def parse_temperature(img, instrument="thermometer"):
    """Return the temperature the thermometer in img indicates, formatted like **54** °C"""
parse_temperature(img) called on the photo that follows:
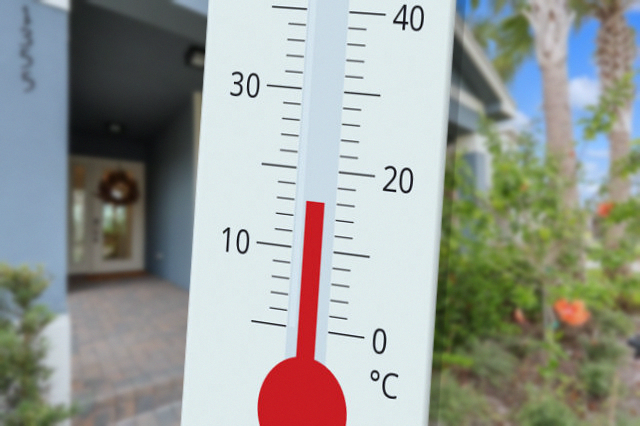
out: **16** °C
